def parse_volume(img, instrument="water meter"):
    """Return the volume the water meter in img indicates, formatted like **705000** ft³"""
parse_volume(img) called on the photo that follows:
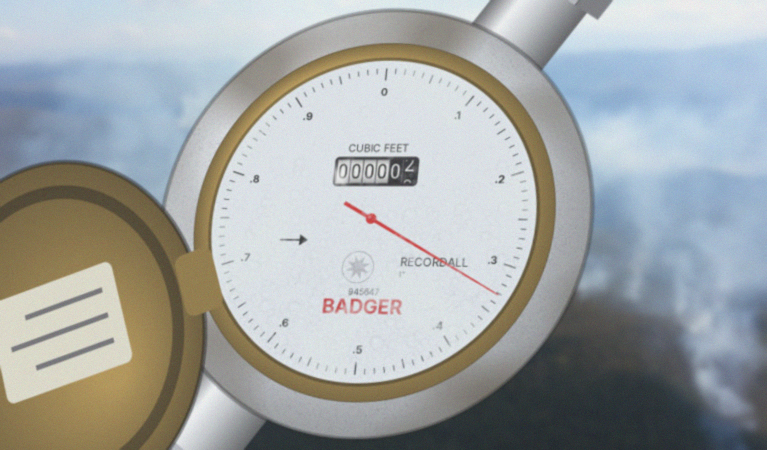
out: **2.33** ft³
